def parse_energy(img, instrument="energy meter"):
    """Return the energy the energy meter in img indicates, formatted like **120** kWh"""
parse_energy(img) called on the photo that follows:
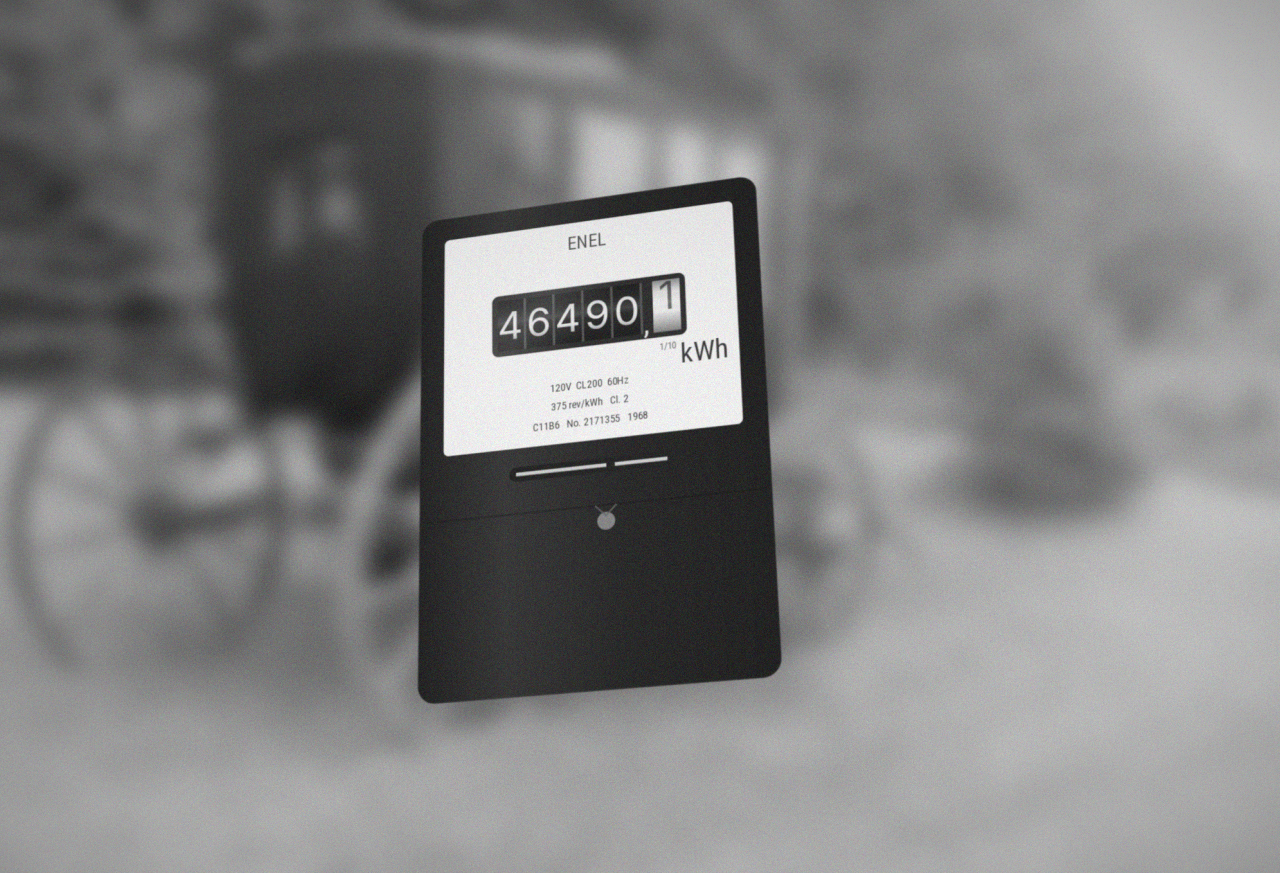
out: **46490.1** kWh
